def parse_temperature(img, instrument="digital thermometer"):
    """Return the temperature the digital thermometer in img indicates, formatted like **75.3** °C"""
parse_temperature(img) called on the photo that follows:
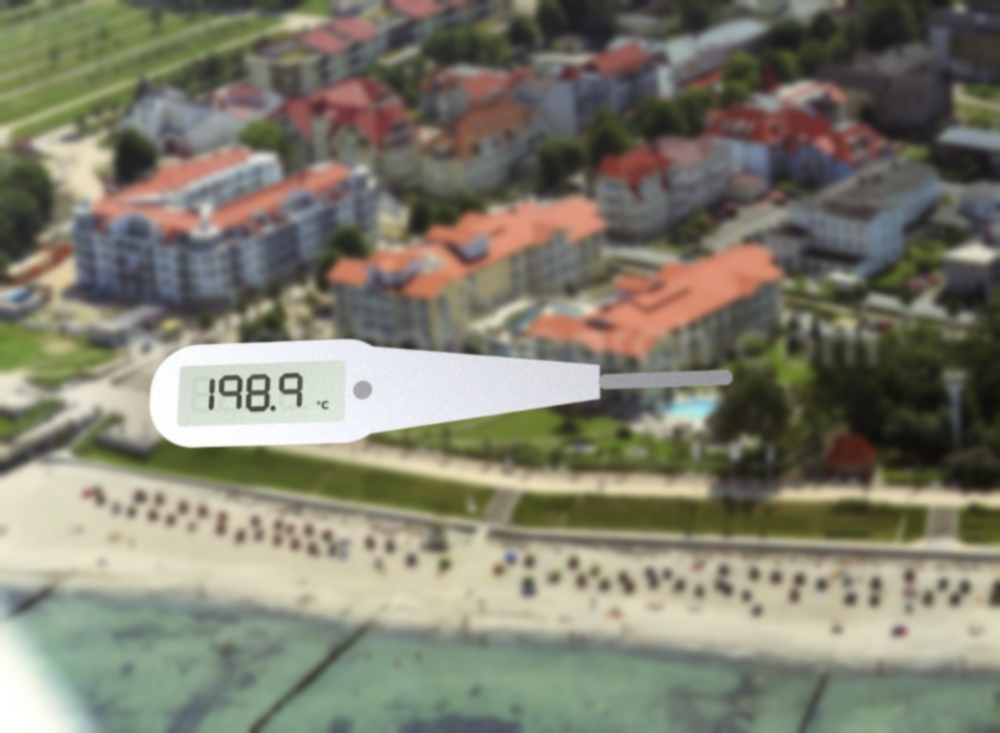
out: **198.9** °C
